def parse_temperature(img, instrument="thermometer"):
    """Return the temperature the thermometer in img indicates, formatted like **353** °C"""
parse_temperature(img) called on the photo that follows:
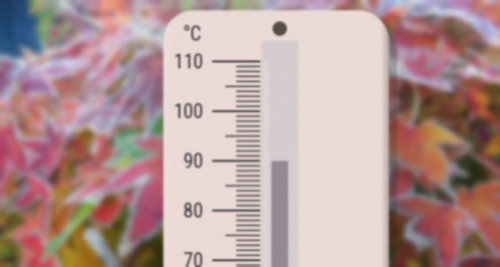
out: **90** °C
